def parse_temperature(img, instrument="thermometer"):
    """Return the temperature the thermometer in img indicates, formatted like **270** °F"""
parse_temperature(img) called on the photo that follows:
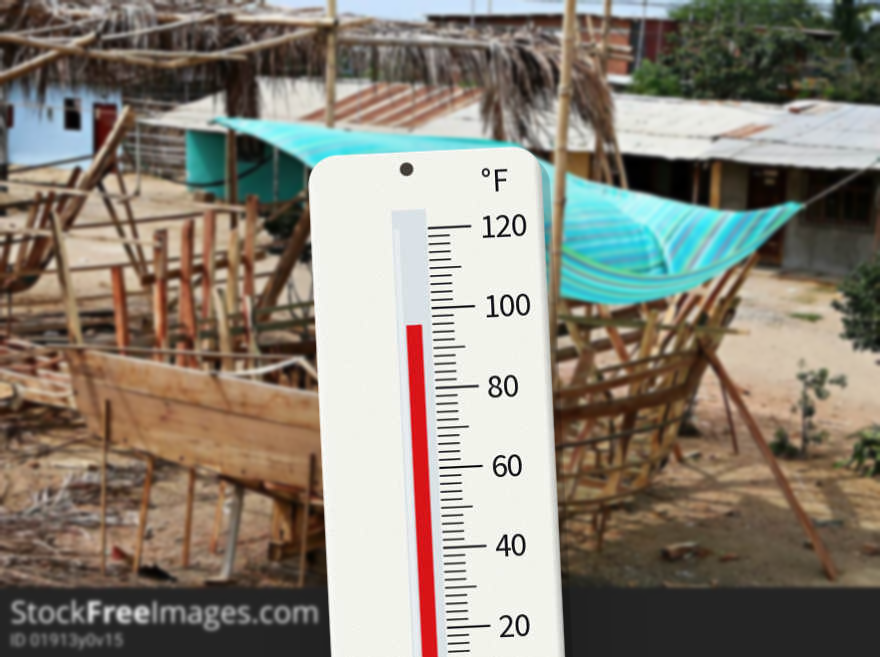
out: **96** °F
